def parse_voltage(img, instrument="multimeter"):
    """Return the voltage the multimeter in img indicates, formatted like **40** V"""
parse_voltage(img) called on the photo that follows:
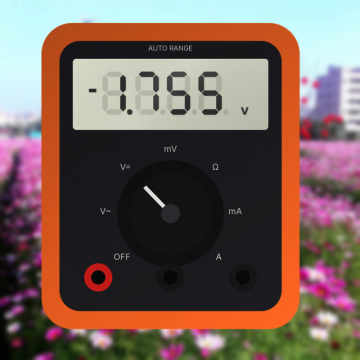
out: **-1.755** V
